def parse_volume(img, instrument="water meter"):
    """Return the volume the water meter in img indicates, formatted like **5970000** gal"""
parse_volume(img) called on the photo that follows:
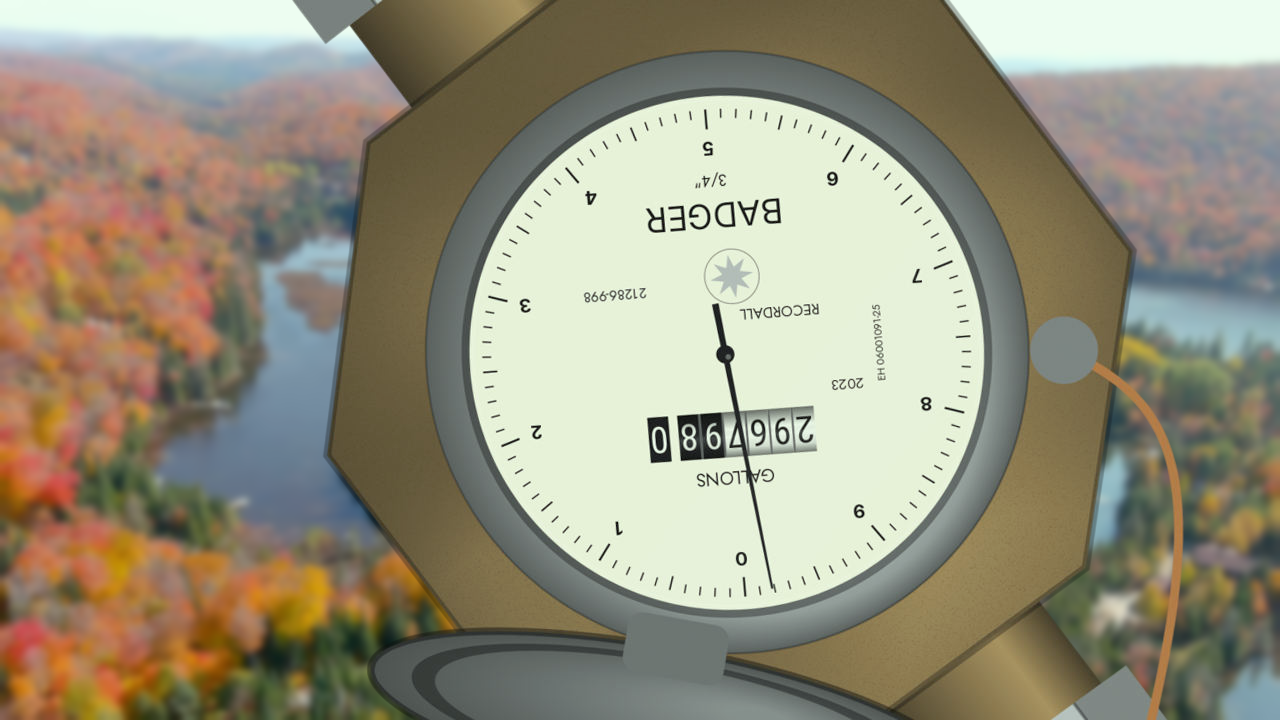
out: **2967979.8** gal
